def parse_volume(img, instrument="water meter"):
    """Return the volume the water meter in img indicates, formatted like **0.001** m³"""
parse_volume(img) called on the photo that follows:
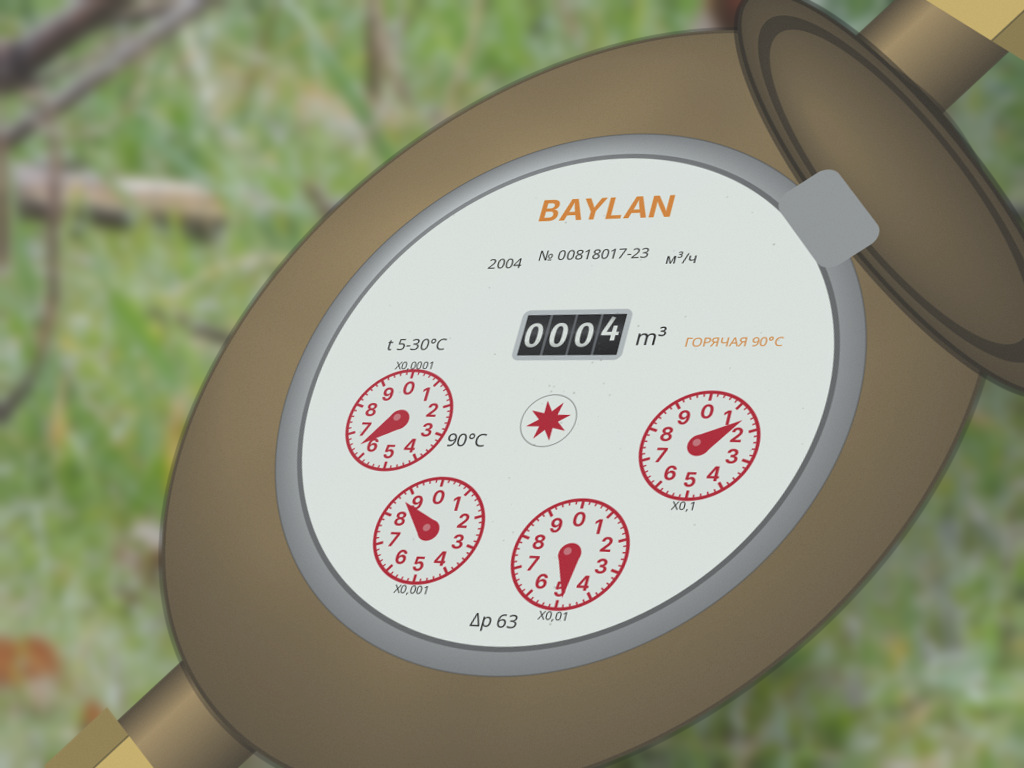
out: **4.1486** m³
